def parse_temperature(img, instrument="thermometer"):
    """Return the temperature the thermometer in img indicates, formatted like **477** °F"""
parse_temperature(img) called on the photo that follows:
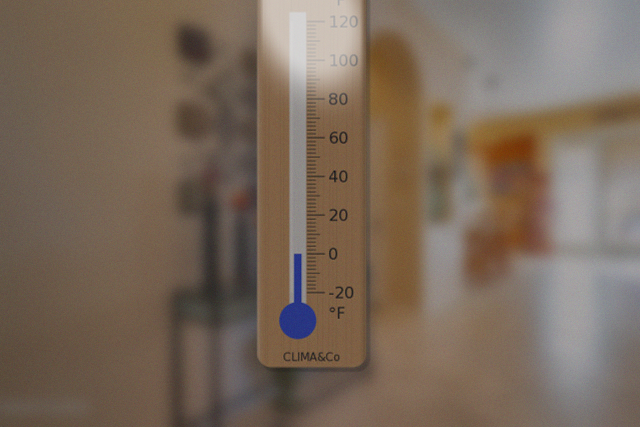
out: **0** °F
